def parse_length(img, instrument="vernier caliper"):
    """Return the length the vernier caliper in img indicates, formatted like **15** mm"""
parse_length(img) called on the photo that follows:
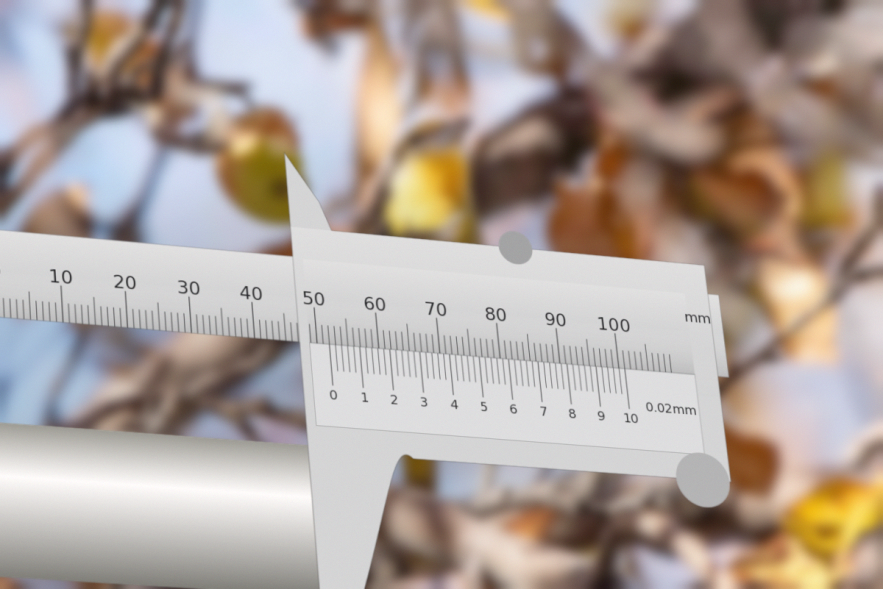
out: **52.0** mm
